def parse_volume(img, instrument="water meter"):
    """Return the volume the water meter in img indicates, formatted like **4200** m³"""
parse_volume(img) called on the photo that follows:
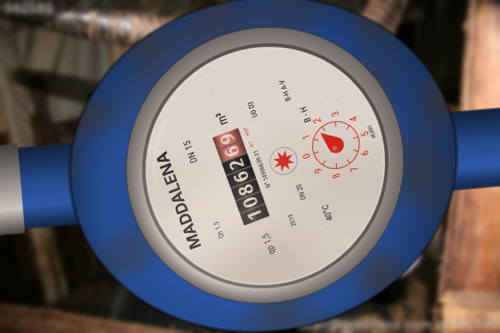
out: **10862.691** m³
